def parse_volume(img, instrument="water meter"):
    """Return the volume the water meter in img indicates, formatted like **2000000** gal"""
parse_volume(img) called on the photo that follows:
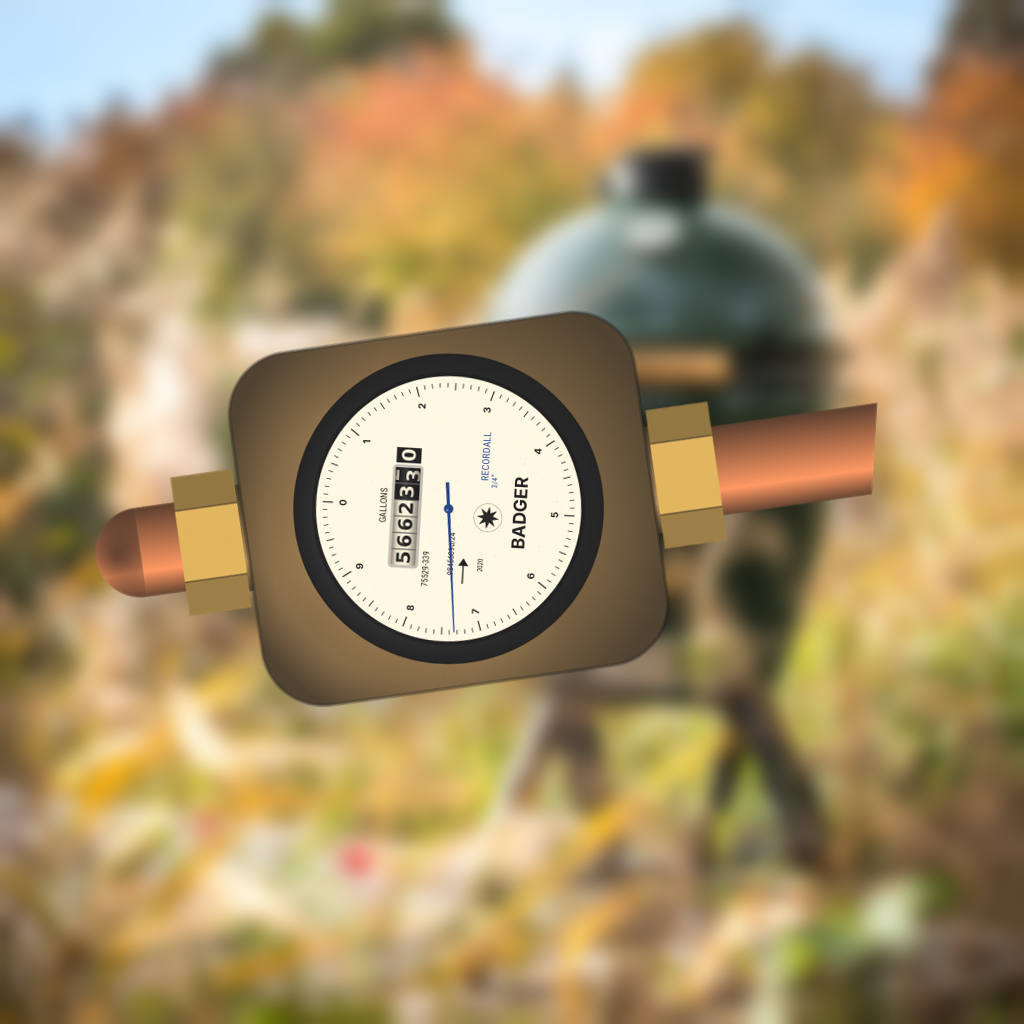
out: **5662327.3** gal
